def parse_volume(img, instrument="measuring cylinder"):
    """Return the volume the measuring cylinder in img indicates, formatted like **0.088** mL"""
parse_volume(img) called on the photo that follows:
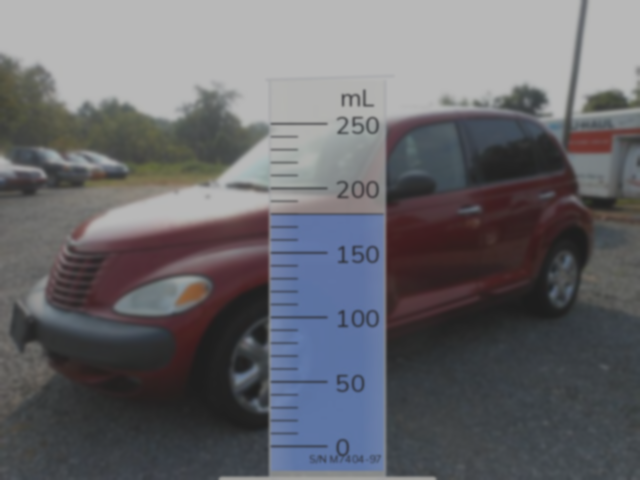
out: **180** mL
